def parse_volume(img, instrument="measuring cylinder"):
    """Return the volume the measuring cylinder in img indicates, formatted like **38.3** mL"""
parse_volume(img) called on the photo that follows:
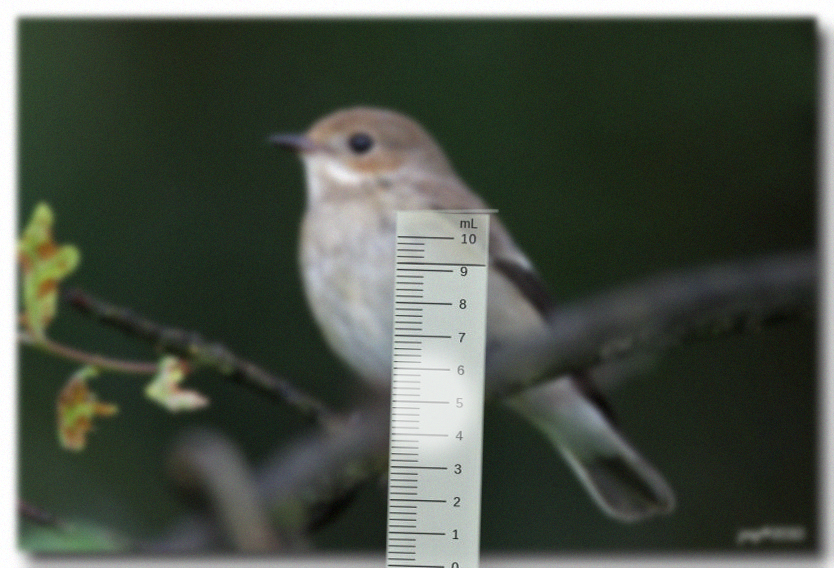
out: **9.2** mL
